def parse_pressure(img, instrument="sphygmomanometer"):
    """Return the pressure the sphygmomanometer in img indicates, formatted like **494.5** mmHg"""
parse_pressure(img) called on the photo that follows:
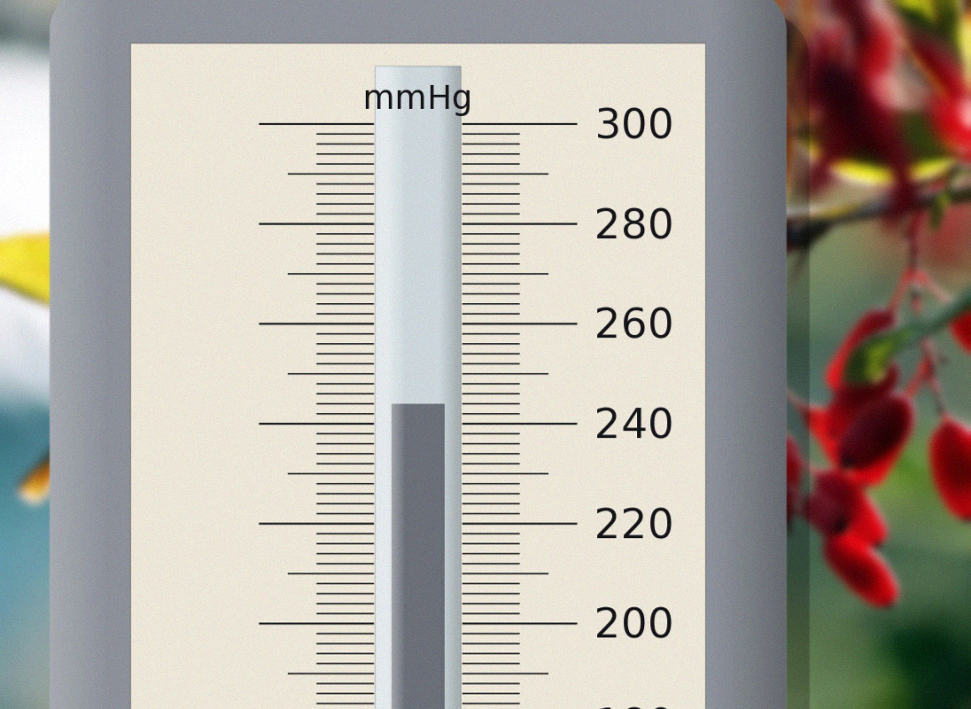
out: **244** mmHg
